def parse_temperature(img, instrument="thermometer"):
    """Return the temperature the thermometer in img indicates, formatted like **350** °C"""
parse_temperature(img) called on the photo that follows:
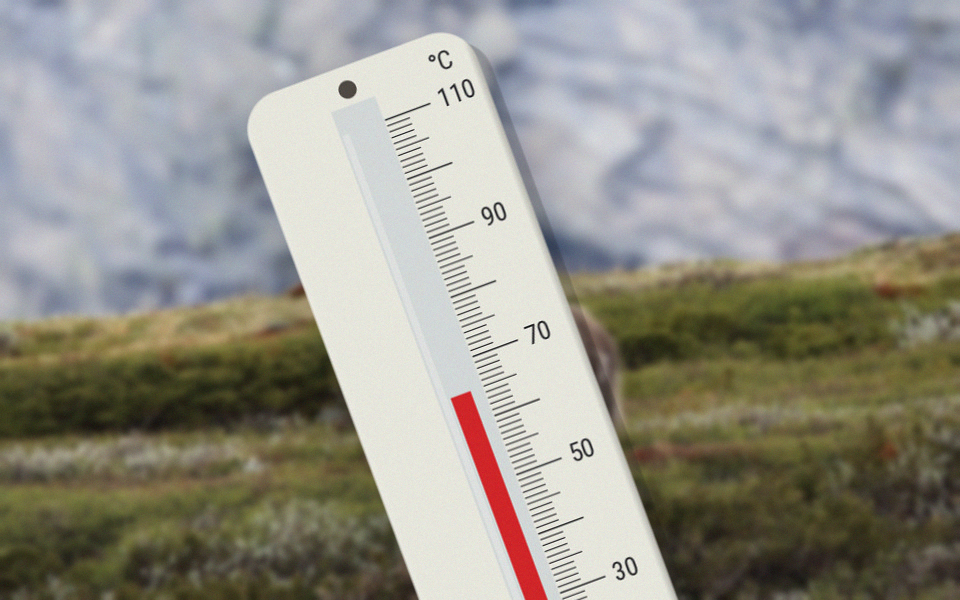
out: **65** °C
